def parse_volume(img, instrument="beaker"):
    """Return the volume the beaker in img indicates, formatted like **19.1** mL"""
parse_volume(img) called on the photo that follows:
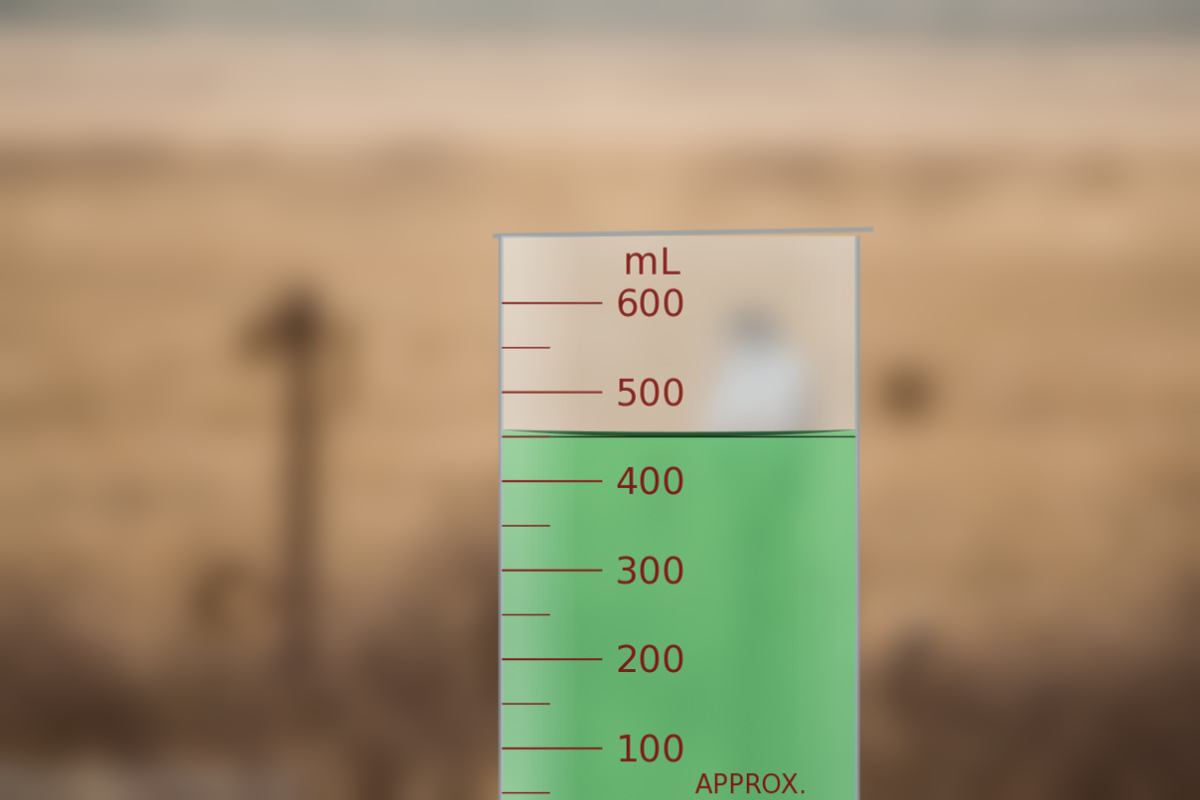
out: **450** mL
